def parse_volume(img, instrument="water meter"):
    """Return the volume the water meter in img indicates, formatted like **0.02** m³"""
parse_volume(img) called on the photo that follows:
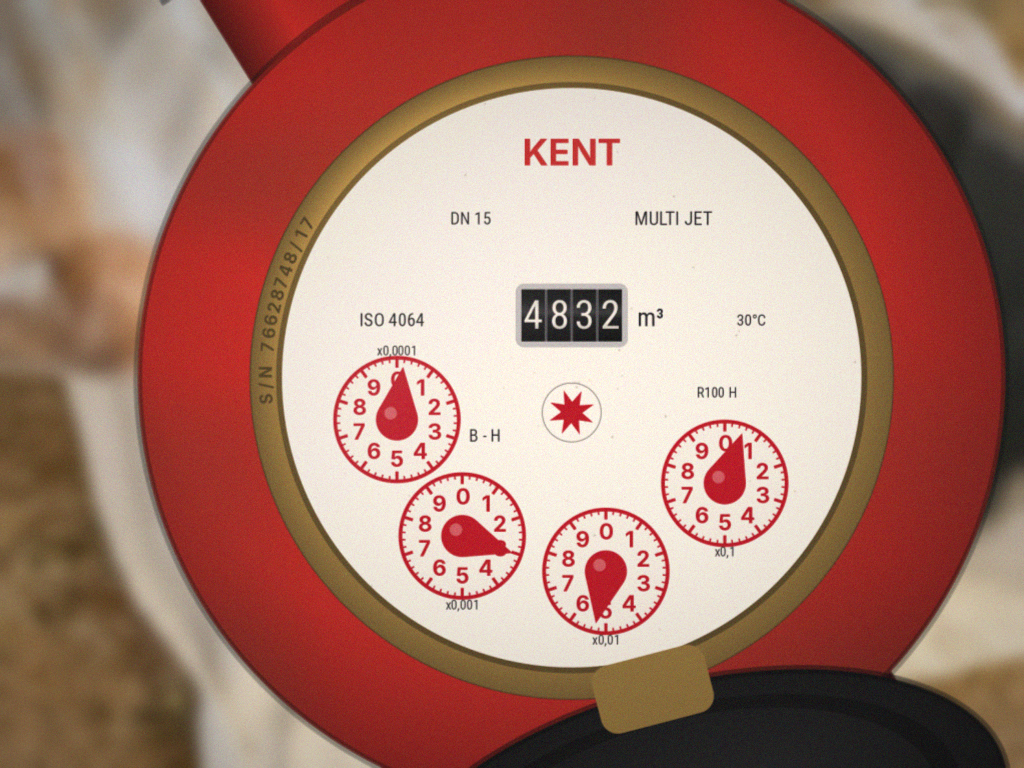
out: **4832.0530** m³
